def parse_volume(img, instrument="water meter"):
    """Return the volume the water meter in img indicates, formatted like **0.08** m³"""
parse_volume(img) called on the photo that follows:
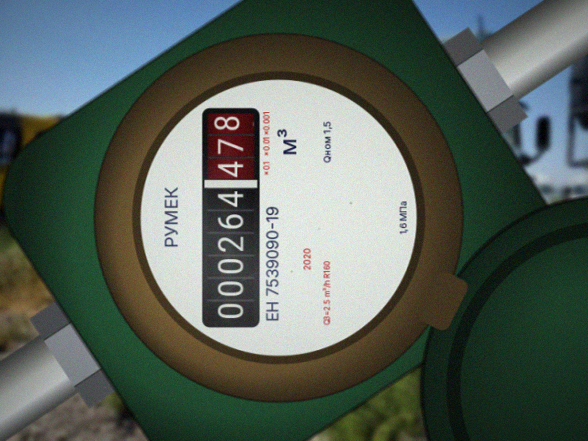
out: **264.478** m³
